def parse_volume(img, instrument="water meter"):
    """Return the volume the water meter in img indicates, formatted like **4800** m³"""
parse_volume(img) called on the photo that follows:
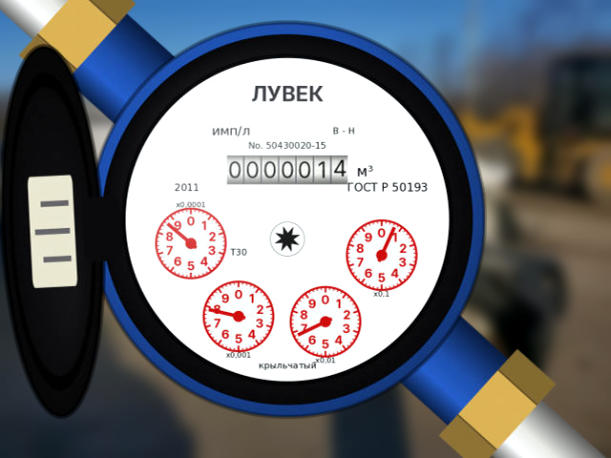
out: **14.0678** m³
